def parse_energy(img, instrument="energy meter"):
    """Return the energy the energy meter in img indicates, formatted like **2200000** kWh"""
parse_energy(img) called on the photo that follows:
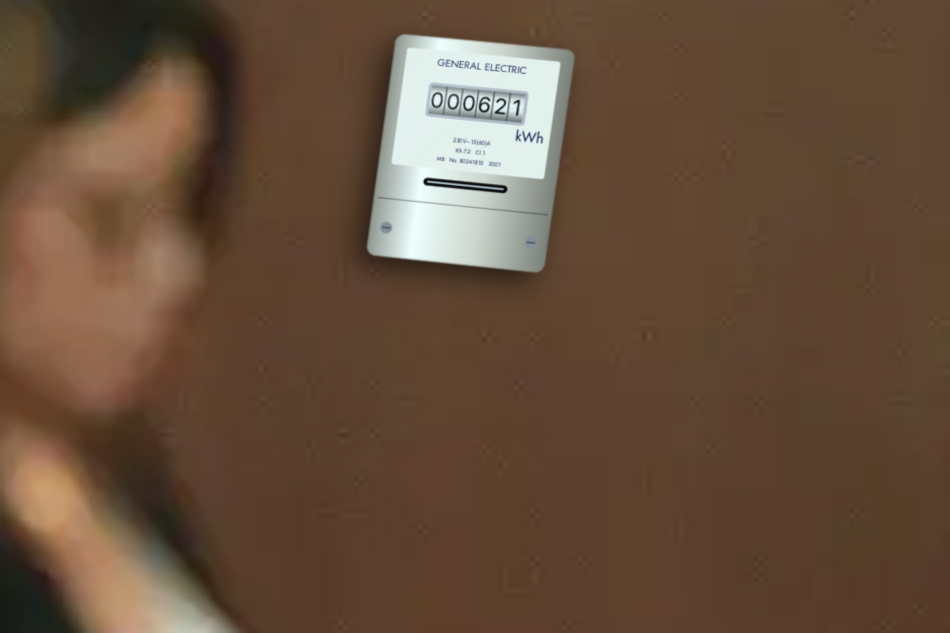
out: **621** kWh
